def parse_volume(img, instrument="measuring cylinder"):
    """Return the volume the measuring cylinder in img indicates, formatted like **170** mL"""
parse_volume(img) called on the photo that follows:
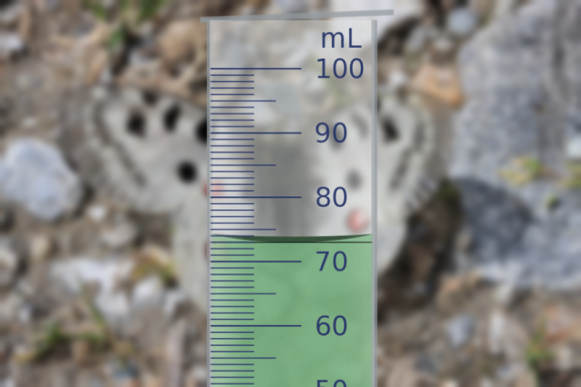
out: **73** mL
